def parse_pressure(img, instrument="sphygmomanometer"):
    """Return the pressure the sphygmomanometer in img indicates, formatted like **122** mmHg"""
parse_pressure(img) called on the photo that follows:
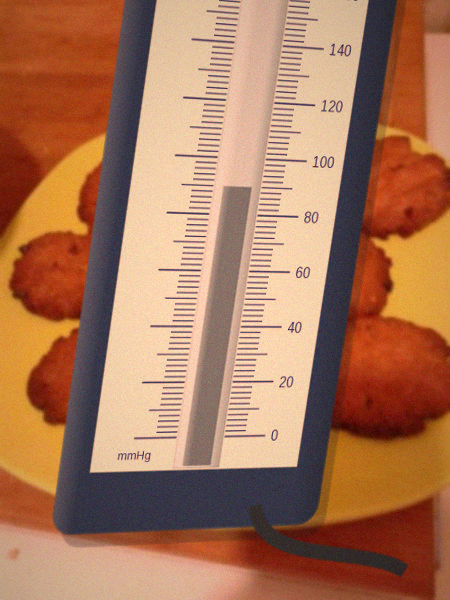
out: **90** mmHg
